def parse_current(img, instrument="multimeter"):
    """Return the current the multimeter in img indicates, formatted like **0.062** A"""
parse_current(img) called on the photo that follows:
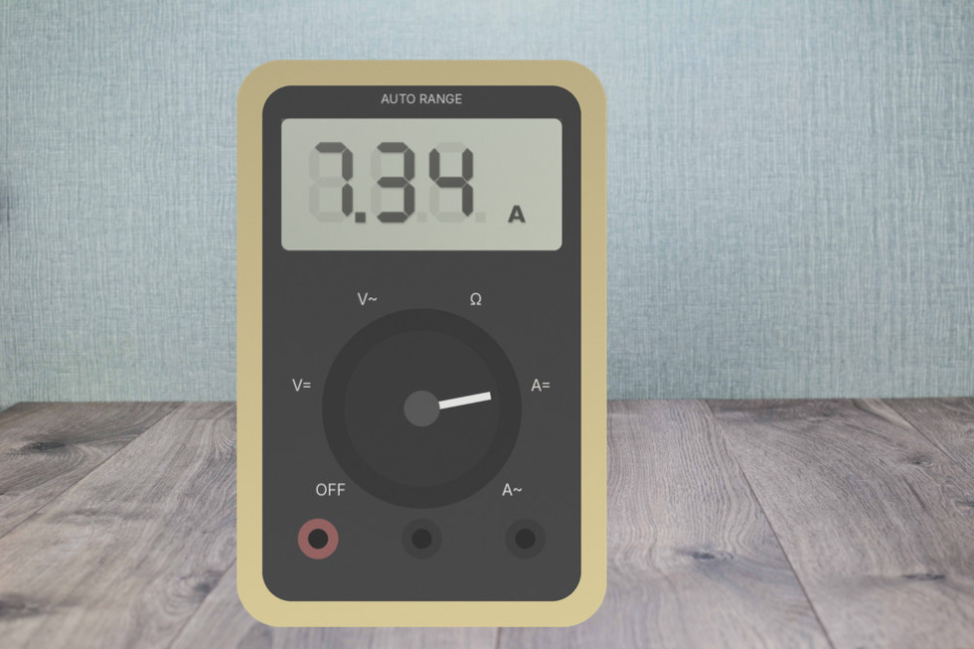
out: **7.34** A
